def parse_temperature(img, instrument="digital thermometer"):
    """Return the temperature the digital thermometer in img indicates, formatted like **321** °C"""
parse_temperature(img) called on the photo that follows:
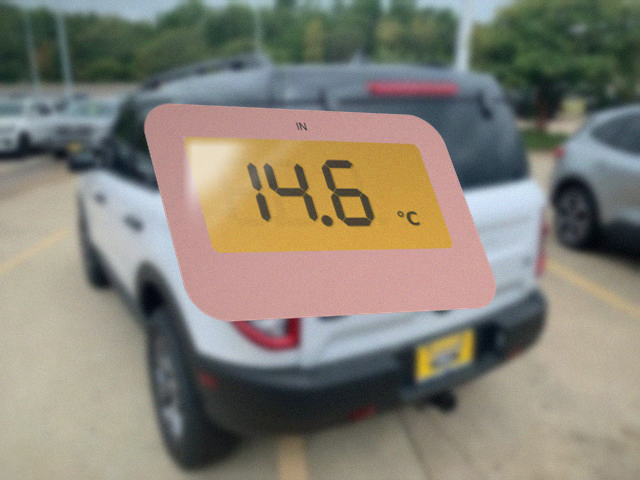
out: **14.6** °C
